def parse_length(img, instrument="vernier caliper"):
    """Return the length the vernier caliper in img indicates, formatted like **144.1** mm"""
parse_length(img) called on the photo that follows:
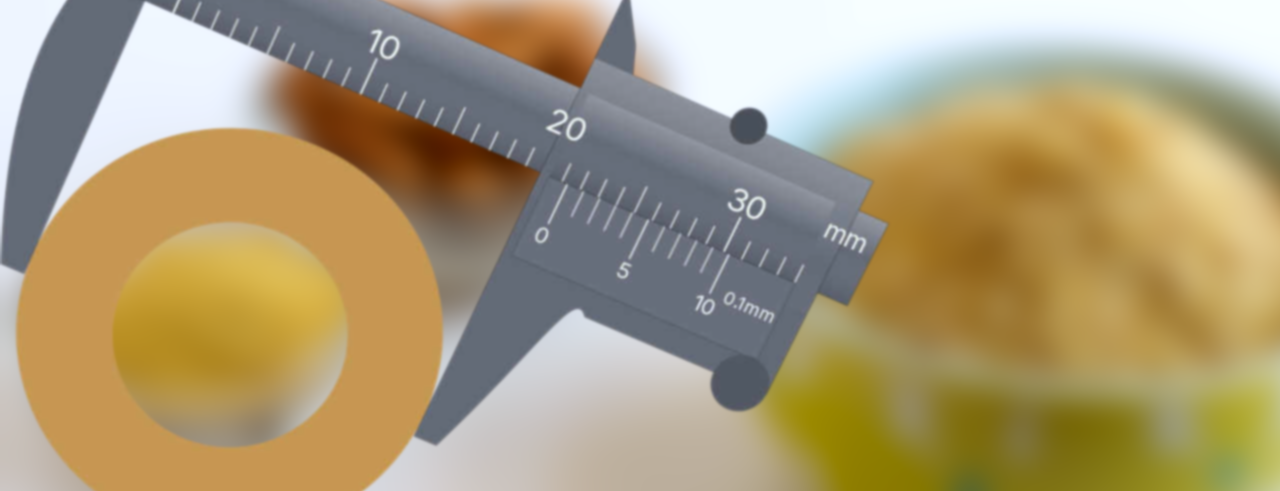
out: **21.3** mm
